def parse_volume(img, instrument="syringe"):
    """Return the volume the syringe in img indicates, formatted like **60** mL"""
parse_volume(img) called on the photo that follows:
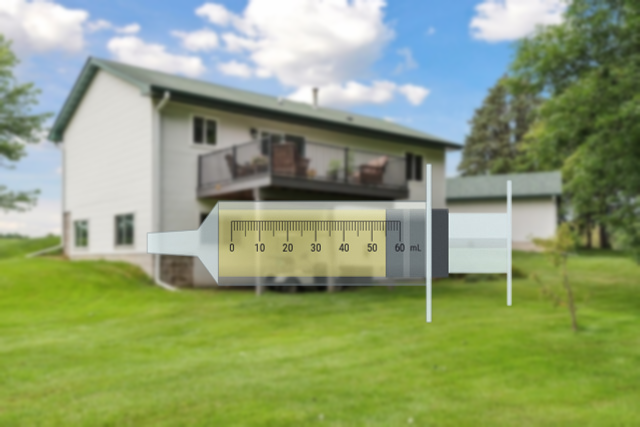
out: **55** mL
